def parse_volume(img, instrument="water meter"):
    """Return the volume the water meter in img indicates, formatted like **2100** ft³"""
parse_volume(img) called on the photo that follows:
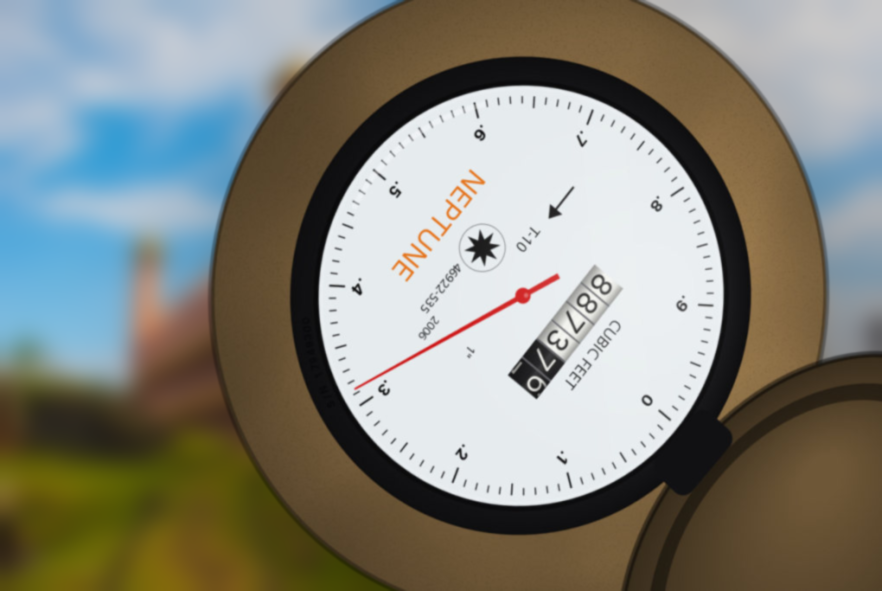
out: **887376.31** ft³
